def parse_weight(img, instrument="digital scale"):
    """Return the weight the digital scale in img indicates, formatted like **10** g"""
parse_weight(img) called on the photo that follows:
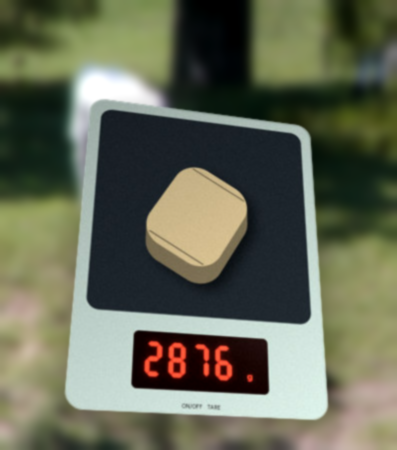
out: **2876** g
